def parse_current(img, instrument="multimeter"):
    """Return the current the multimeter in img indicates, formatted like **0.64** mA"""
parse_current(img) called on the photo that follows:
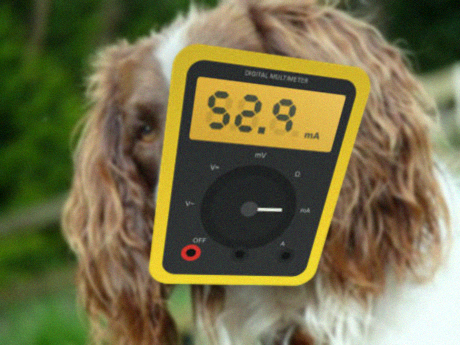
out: **52.9** mA
